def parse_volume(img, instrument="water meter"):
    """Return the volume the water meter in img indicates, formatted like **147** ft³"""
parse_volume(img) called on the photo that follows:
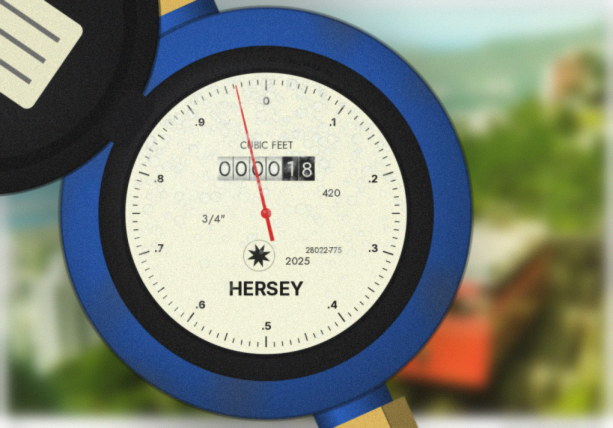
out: **17.96** ft³
